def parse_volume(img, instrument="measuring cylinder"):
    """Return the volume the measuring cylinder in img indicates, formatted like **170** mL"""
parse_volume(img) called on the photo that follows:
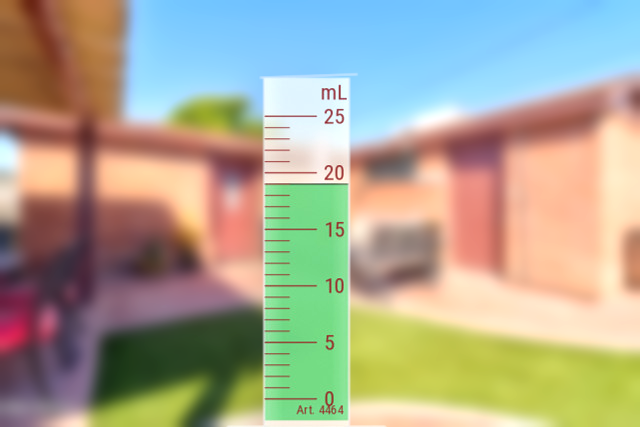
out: **19** mL
